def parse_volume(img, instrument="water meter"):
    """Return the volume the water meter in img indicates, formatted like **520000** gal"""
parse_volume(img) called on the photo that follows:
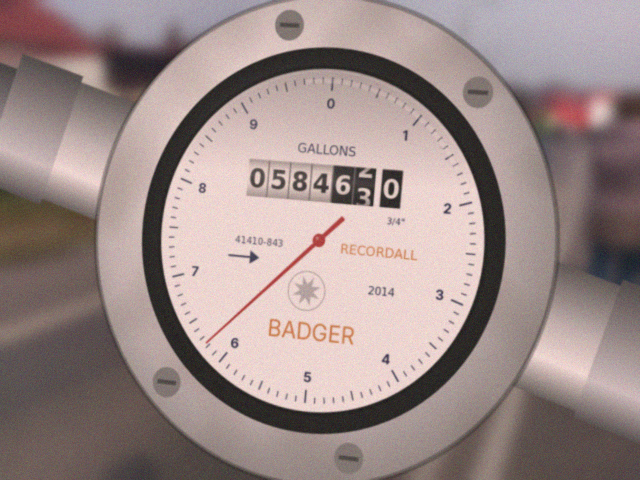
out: **584626.2** gal
